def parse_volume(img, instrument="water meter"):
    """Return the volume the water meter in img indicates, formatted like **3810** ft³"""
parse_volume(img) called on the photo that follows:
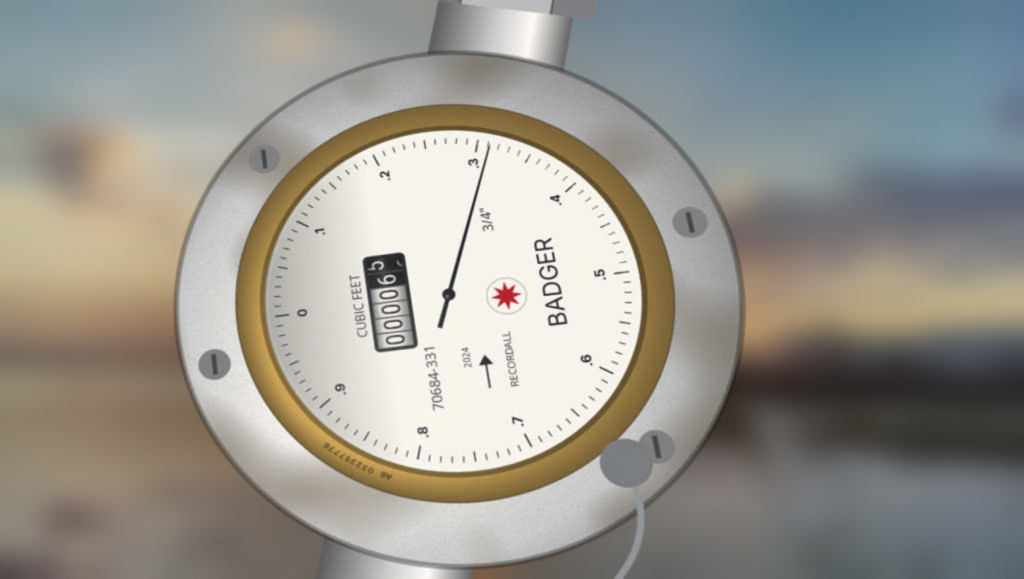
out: **65.31** ft³
